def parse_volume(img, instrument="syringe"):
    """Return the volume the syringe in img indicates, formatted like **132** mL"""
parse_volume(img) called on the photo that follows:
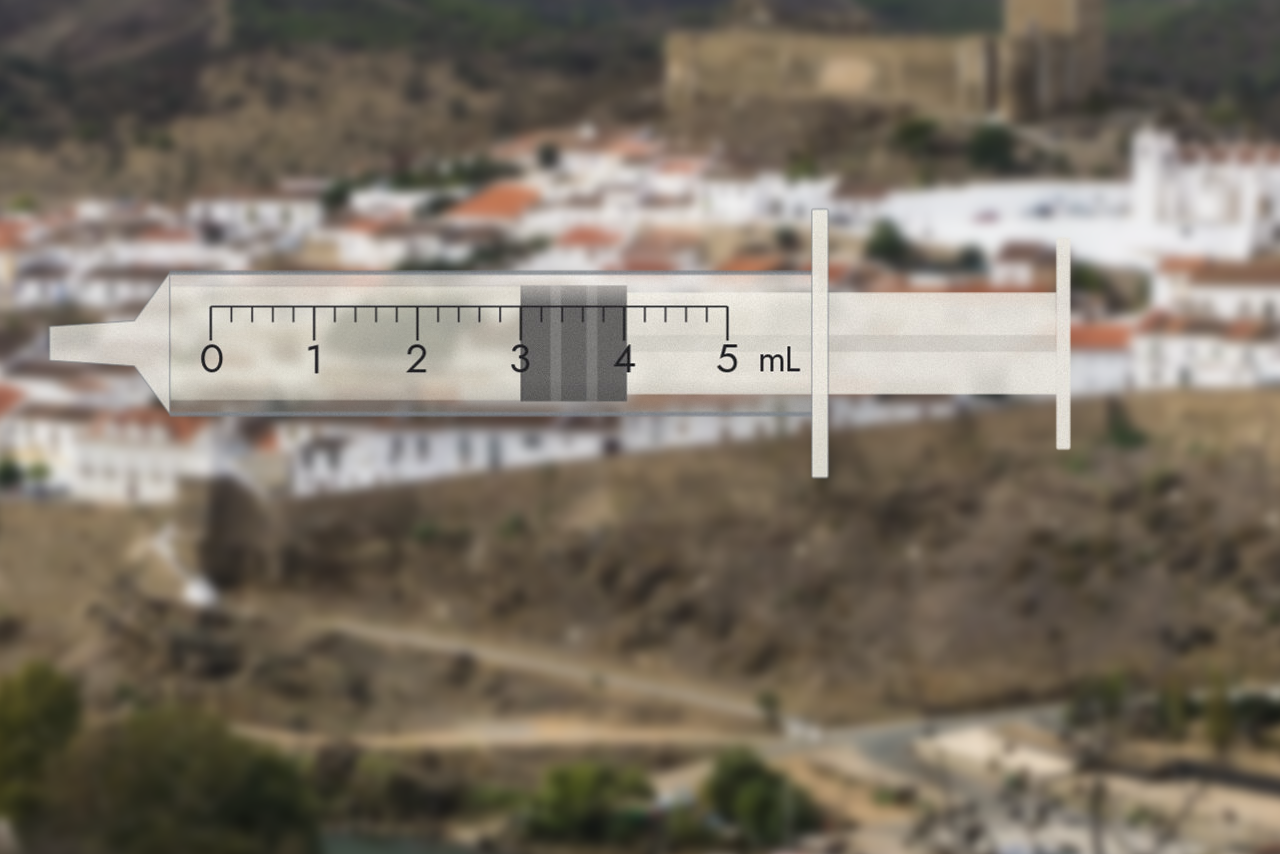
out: **3** mL
